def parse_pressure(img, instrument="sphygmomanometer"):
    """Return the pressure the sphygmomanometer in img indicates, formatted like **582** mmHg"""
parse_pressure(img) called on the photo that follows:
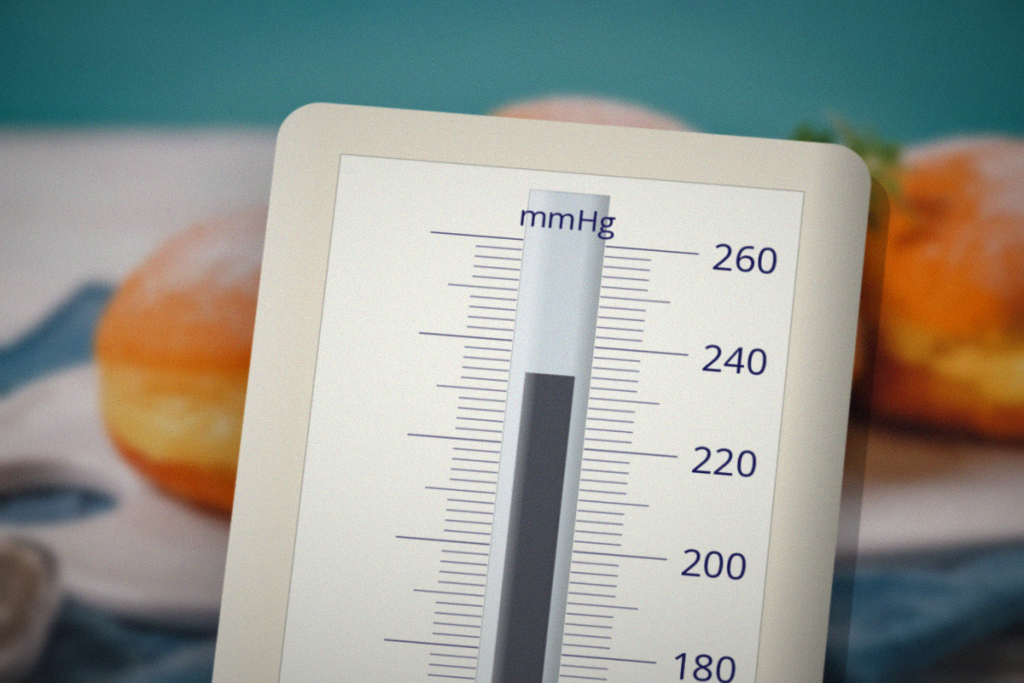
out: **234** mmHg
